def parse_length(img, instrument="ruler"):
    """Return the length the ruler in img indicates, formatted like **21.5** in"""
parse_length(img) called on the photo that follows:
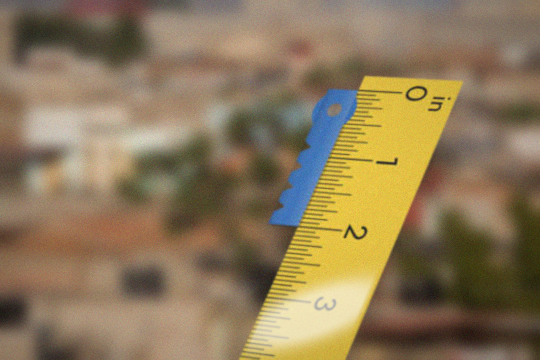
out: **2** in
